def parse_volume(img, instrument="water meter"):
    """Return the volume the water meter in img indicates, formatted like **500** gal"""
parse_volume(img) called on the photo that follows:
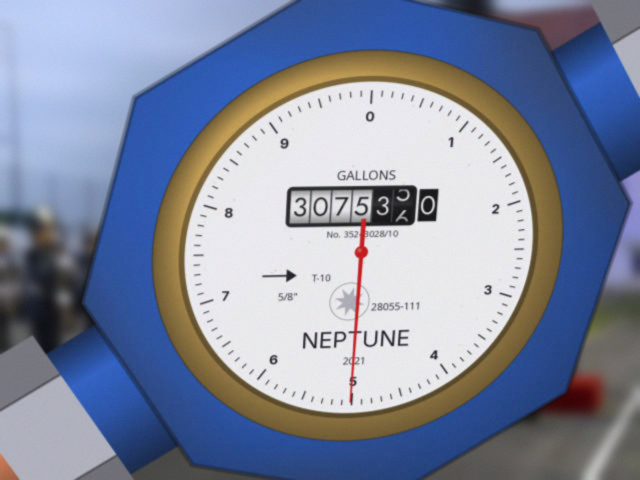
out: **3075355.0** gal
